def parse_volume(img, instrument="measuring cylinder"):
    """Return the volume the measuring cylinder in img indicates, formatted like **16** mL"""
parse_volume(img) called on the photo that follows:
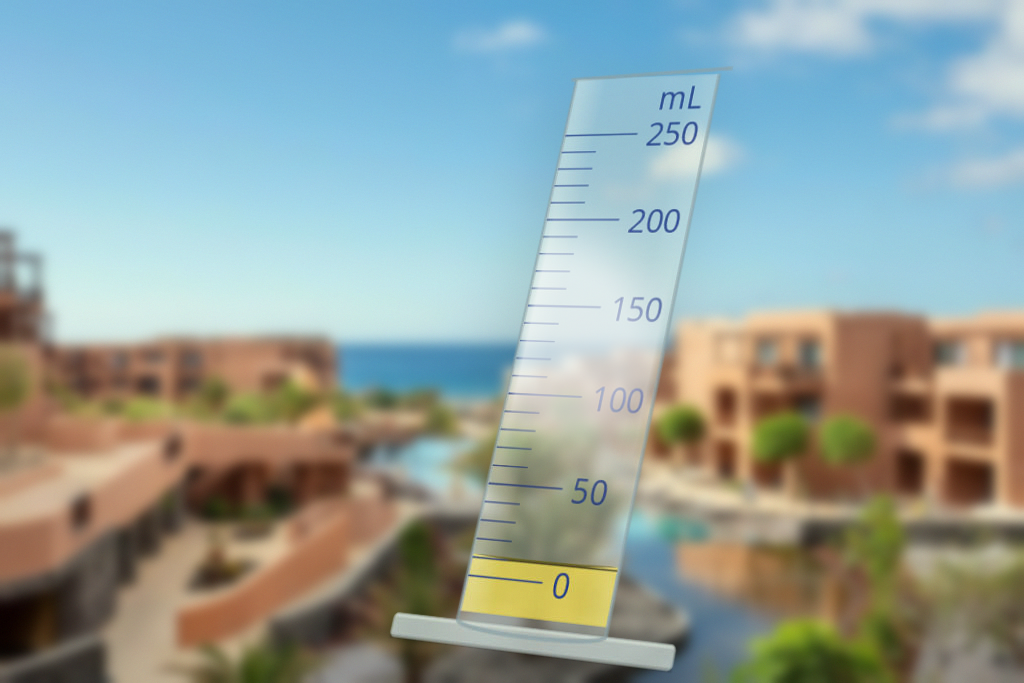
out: **10** mL
